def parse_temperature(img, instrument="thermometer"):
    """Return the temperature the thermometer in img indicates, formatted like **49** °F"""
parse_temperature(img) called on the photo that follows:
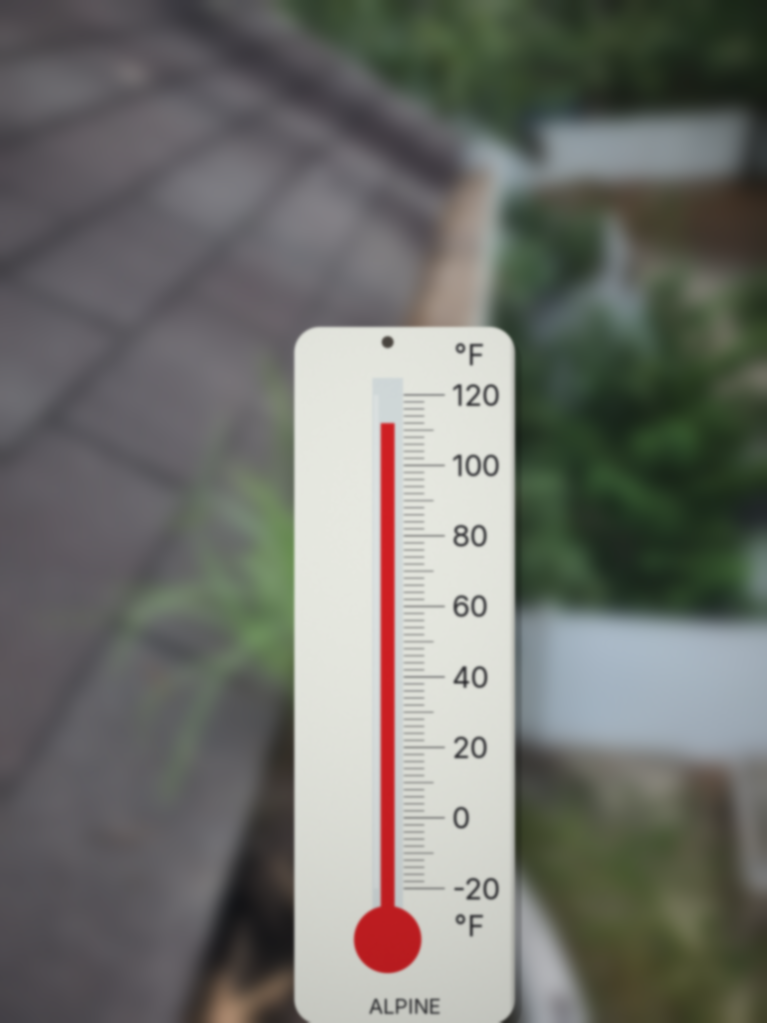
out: **112** °F
